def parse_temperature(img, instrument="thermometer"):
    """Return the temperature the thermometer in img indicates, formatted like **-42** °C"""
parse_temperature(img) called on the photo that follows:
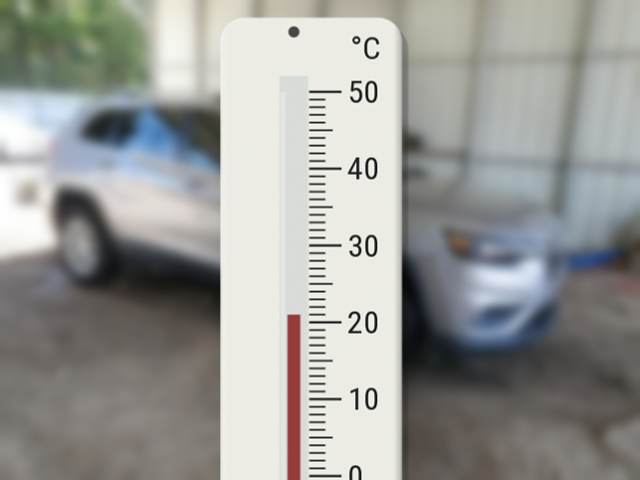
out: **21** °C
